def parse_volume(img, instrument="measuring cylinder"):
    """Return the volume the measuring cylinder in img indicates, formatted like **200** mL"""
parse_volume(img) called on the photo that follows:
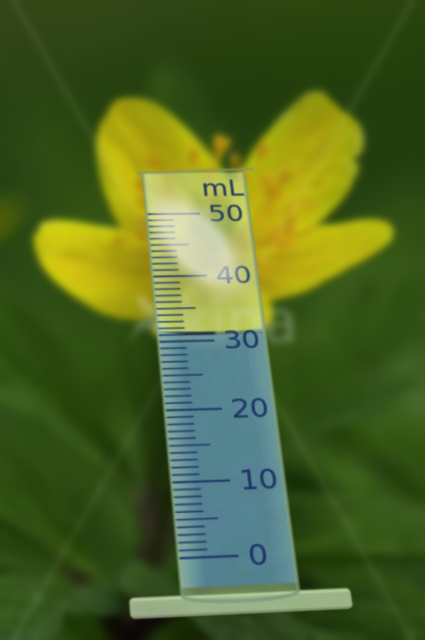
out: **31** mL
